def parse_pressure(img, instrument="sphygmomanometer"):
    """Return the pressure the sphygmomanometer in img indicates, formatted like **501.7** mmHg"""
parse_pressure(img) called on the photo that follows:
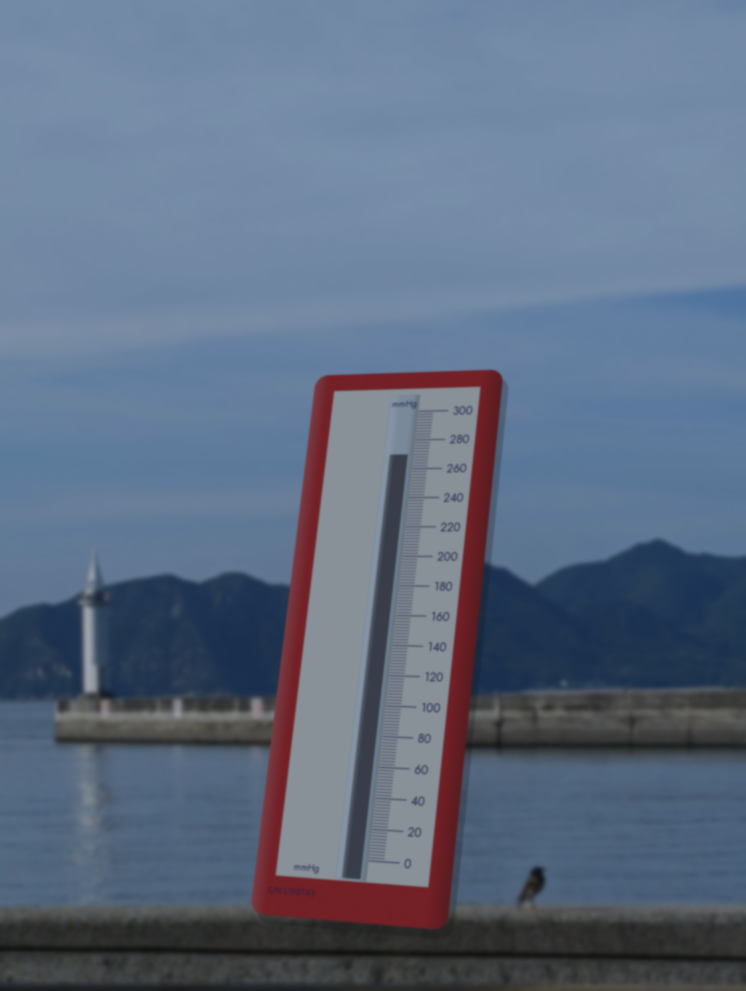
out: **270** mmHg
